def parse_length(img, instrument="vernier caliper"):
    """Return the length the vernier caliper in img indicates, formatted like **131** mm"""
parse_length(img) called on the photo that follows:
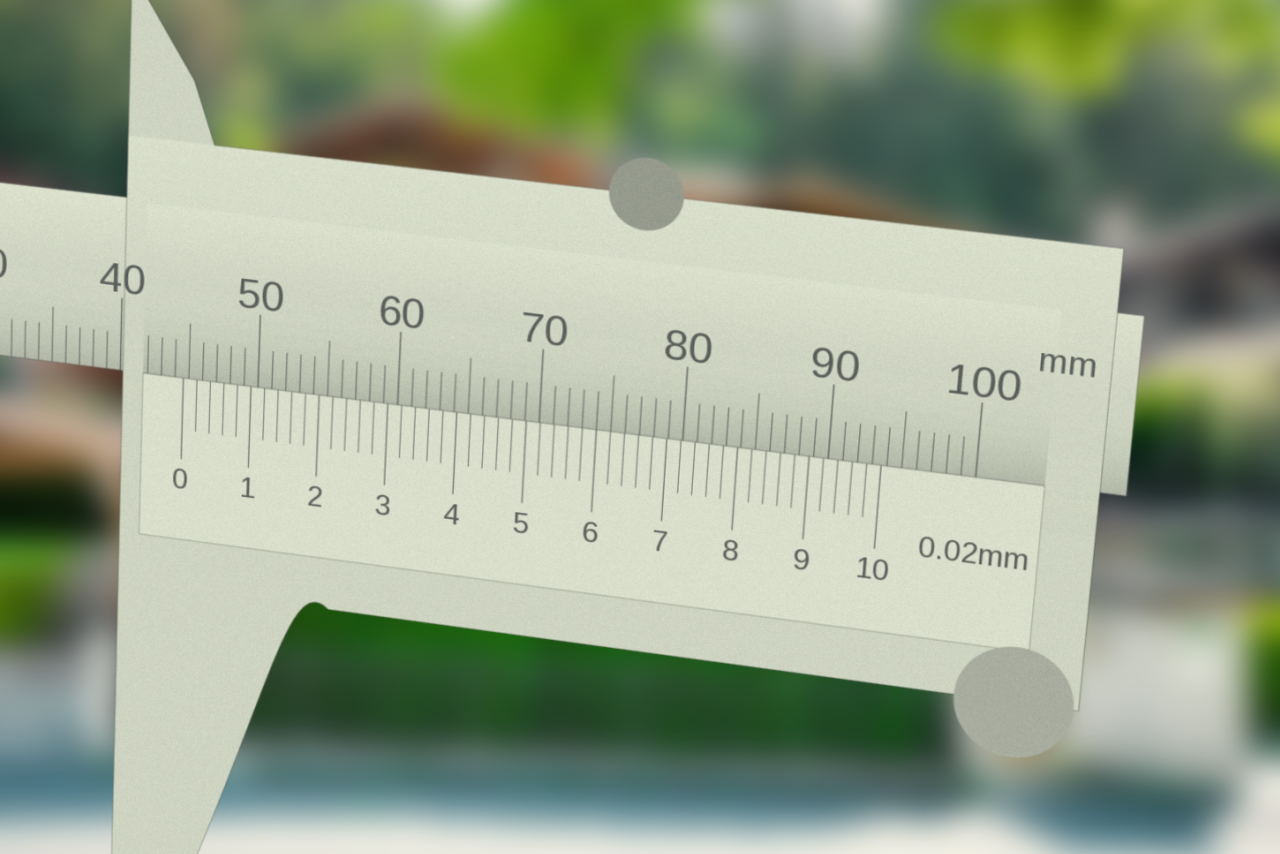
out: **44.6** mm
